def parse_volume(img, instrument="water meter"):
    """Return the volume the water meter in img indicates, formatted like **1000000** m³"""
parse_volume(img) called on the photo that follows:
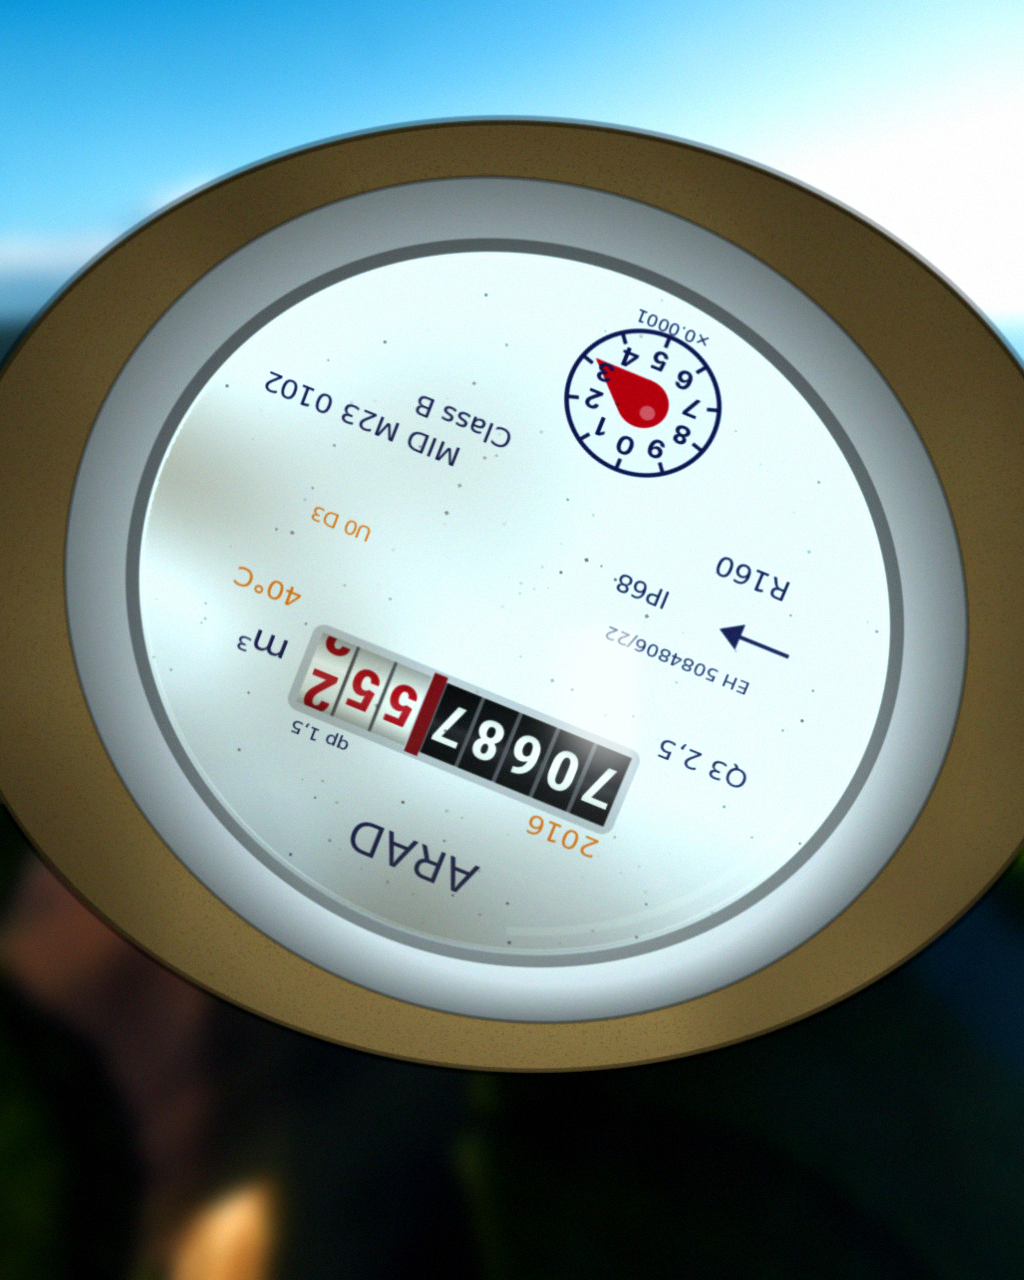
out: **70687.5523** m³
